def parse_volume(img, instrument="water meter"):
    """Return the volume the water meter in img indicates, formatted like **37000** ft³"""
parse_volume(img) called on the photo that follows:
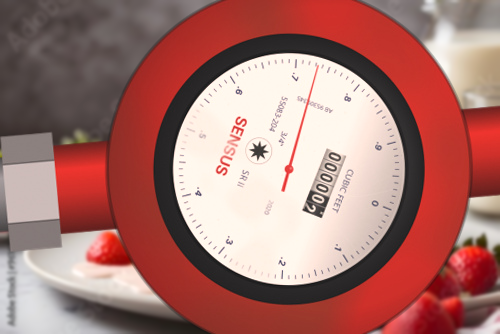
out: **1.73** ft³
